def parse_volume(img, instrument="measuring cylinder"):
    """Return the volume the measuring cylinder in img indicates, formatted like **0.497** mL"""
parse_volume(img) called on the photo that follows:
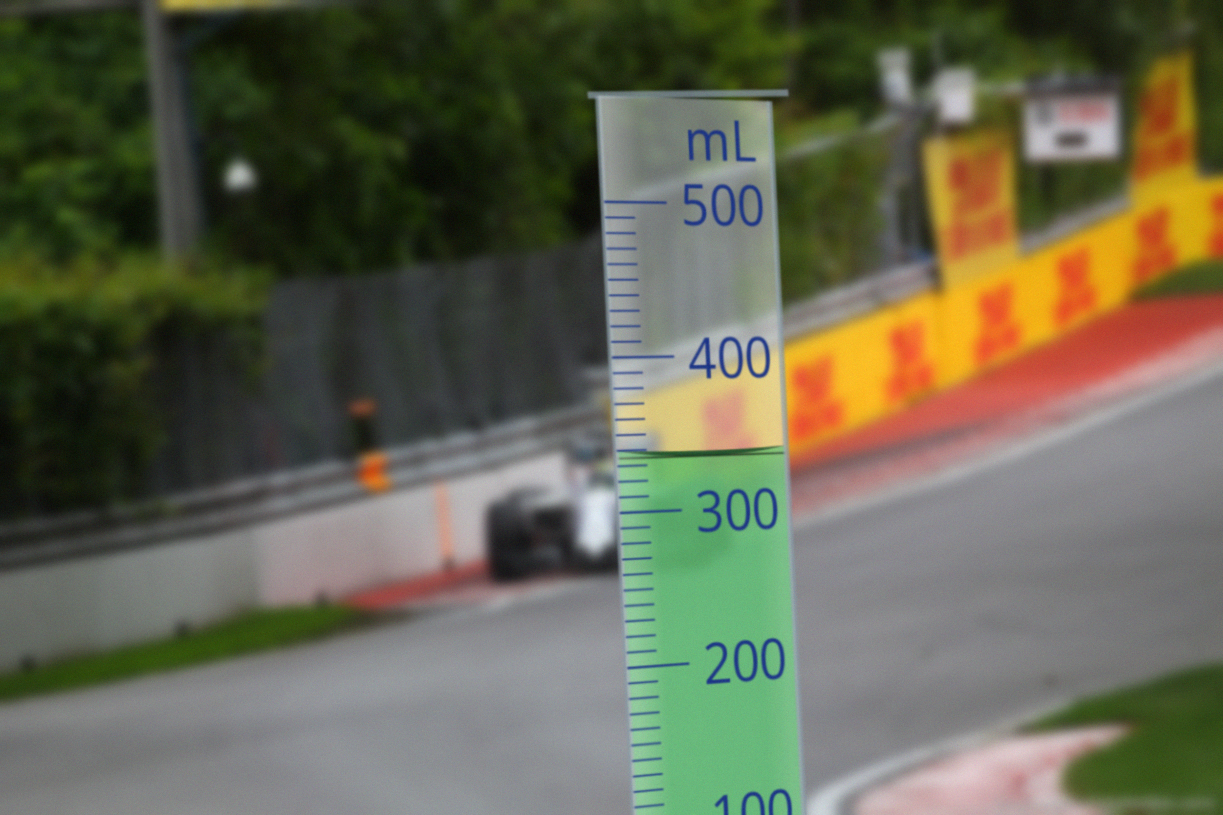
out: **335** mL
